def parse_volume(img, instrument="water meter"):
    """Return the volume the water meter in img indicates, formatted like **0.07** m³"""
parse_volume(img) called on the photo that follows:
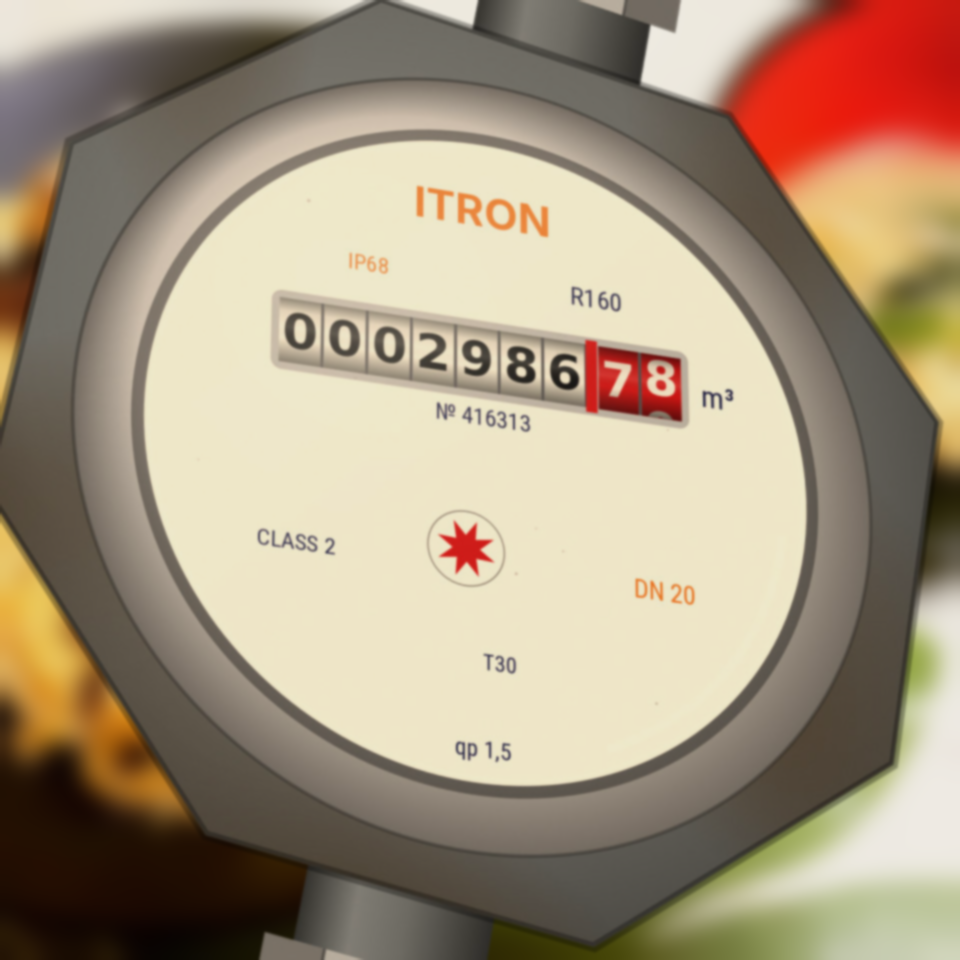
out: **2986.78** m³
